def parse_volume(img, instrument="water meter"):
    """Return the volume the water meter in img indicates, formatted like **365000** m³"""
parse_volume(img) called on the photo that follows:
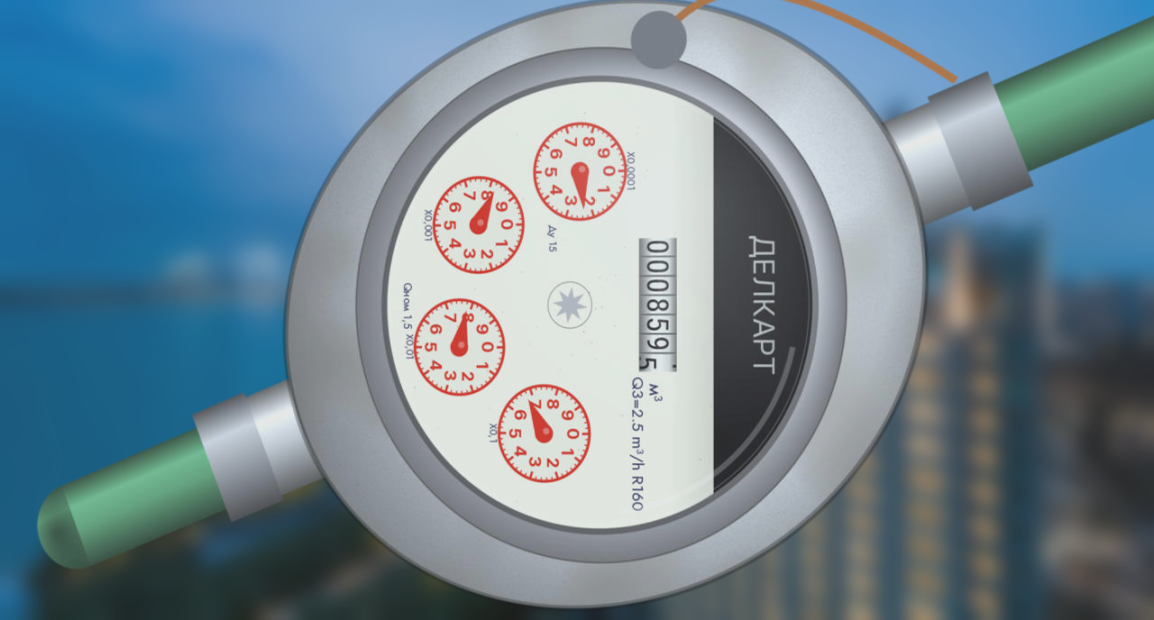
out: **8594.6782** m³
